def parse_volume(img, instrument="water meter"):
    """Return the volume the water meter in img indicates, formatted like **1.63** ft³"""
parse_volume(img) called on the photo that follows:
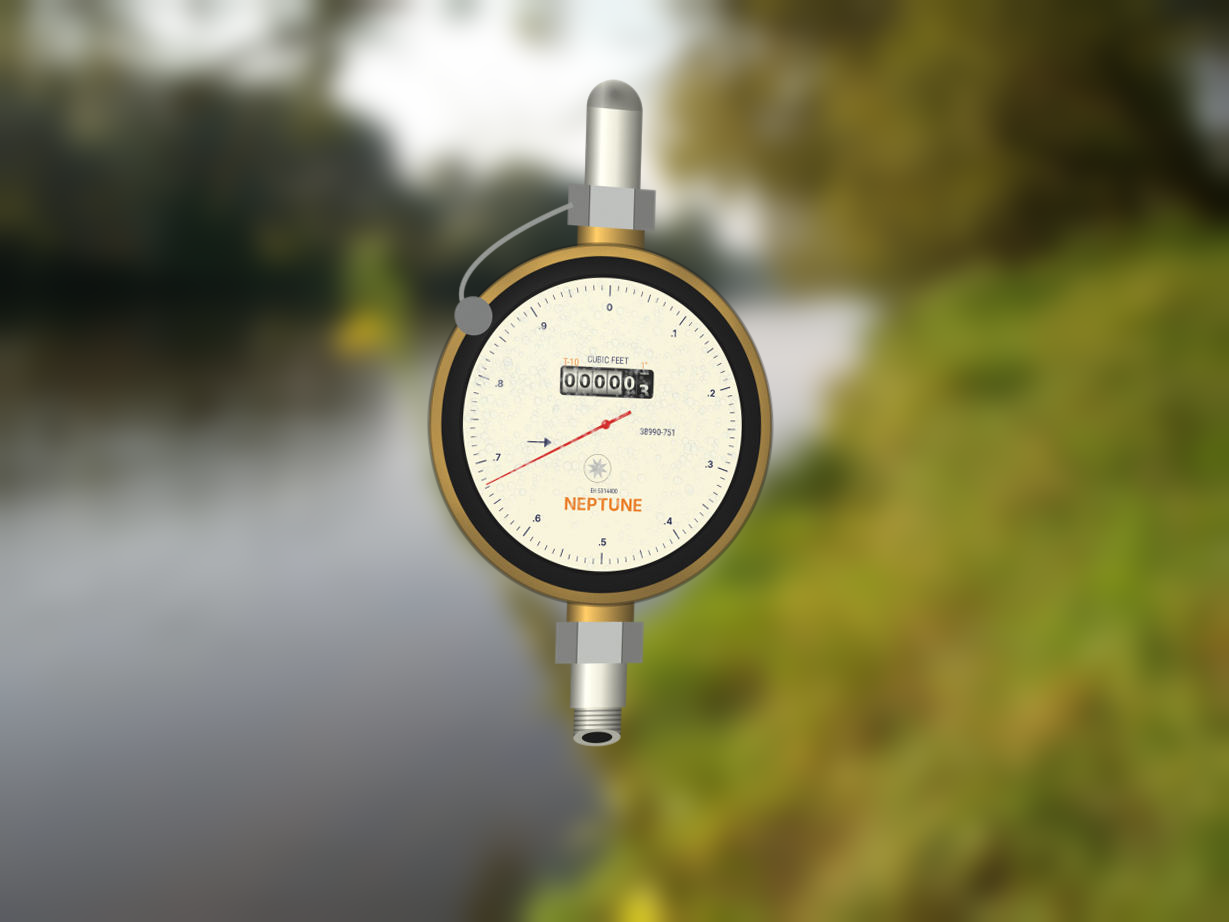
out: **2.67** ft³
